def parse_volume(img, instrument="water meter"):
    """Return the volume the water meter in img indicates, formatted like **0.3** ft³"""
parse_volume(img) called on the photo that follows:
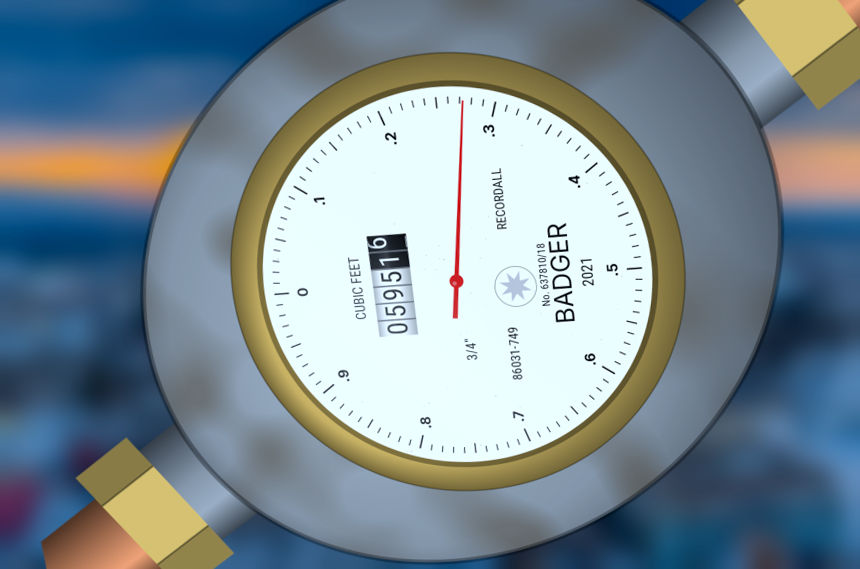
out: **59516.27** ft³
